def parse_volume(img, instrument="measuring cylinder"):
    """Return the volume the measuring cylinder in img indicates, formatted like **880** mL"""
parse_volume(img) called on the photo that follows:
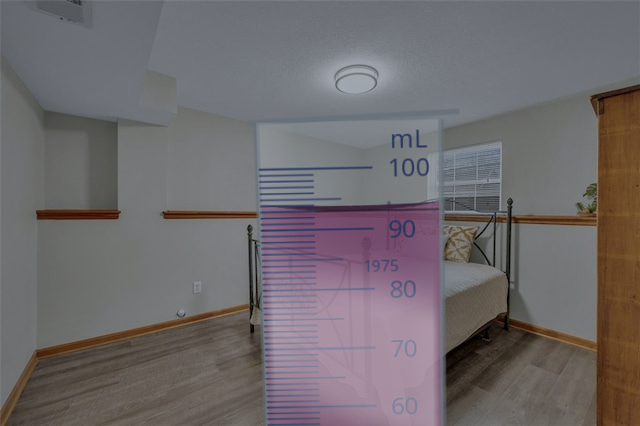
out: **93** mL
